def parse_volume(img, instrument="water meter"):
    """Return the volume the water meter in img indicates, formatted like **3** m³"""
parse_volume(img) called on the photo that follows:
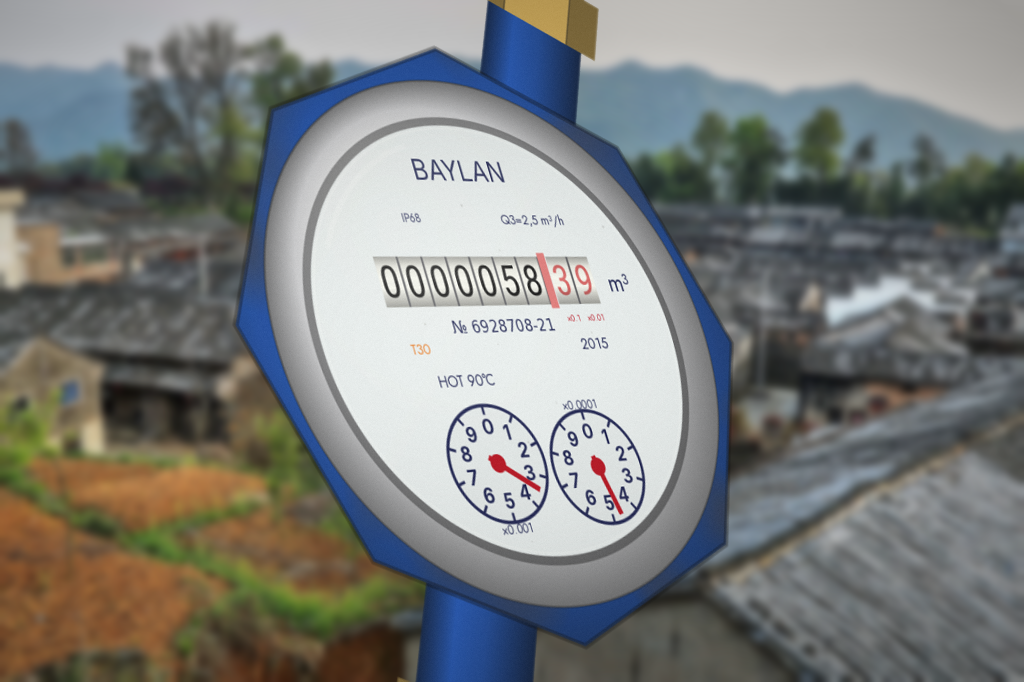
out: **58.3934** m³
